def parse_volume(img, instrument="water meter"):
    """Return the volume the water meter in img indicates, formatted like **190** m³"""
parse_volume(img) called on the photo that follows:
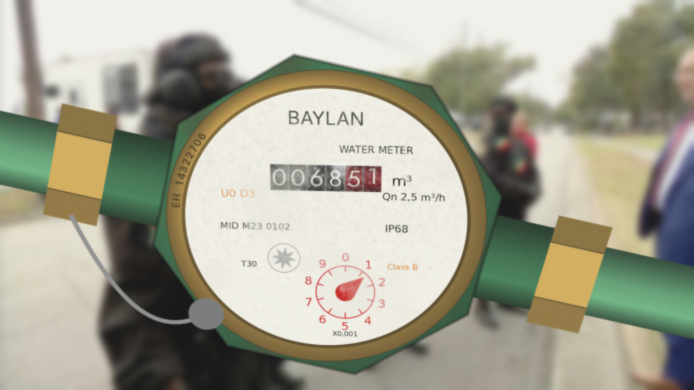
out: **68.511** m³
